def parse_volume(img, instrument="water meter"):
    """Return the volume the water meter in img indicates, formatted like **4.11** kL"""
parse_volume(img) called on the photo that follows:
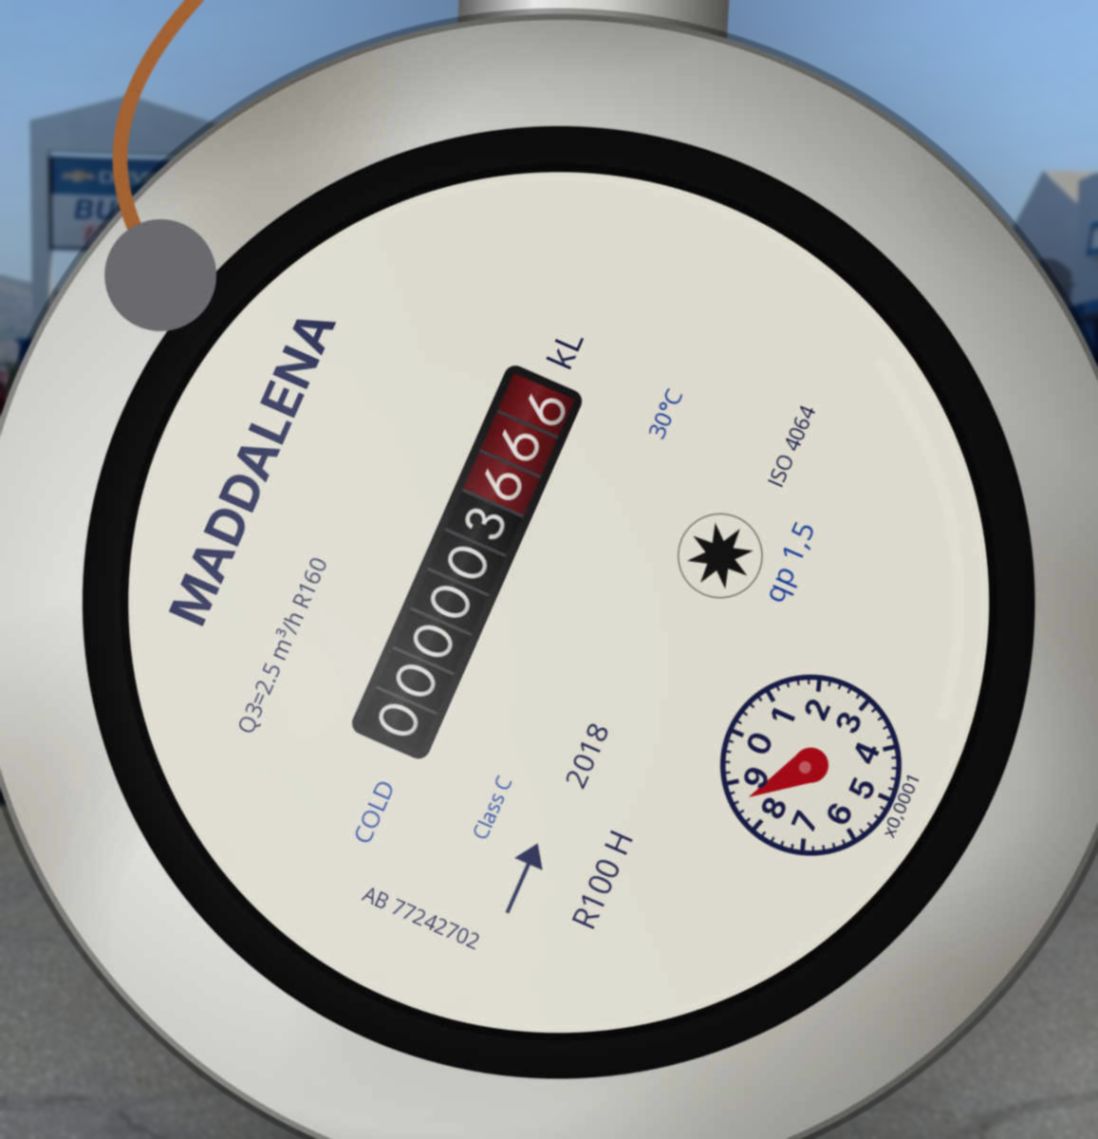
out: **3.6658** kL
